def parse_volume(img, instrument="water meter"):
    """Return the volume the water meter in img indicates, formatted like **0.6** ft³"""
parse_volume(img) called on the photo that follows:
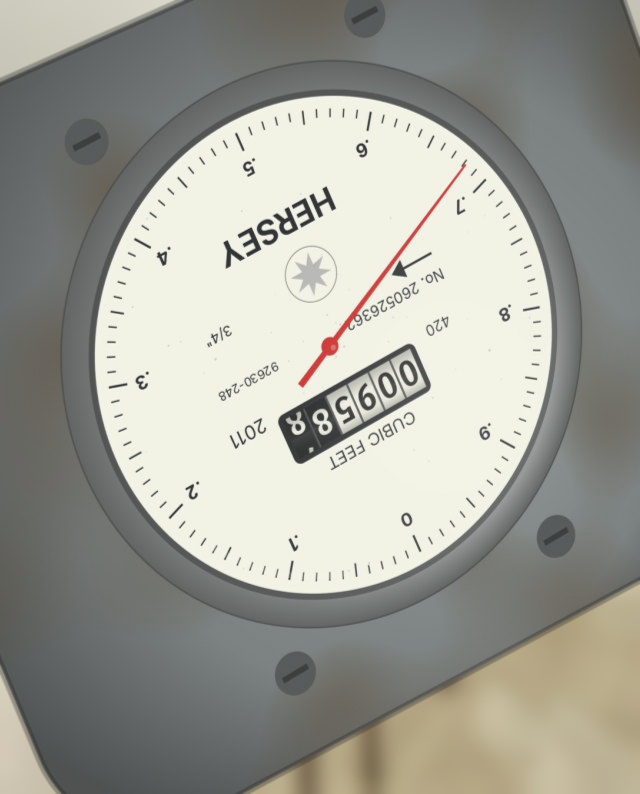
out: **9587.68** ft³
